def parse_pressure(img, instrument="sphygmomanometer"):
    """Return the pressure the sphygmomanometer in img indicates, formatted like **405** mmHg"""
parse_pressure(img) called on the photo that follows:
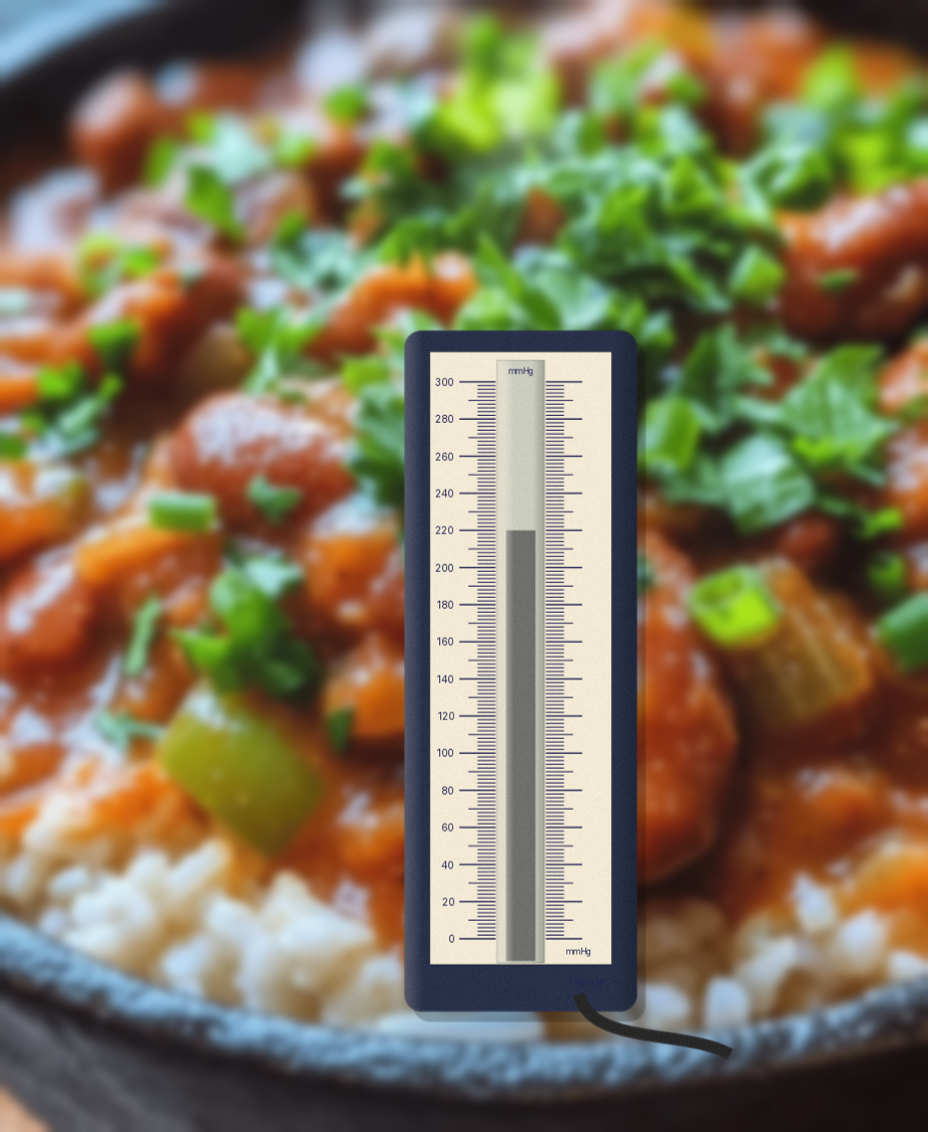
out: **220** mmHg
